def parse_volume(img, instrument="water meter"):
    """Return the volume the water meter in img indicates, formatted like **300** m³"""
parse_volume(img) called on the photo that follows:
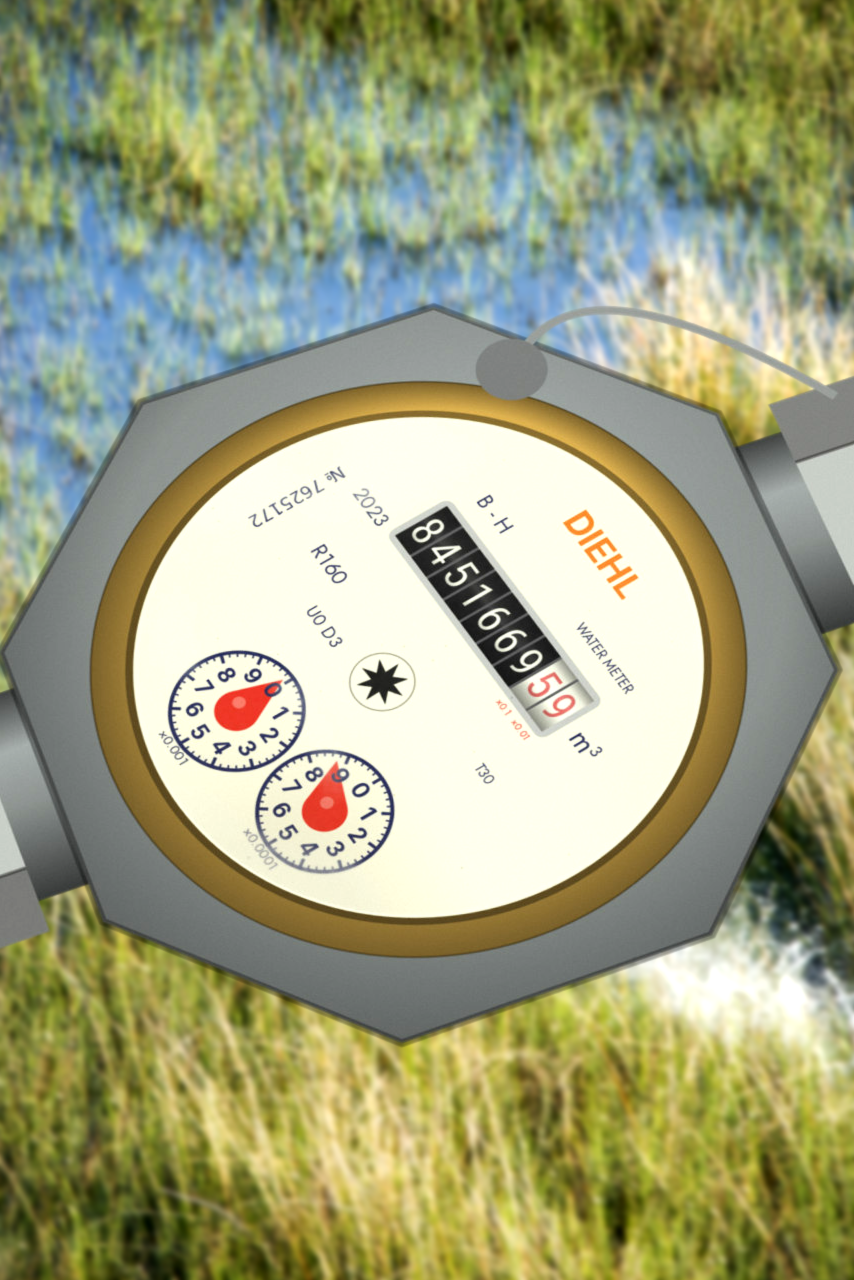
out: **8451669.5898** m³
